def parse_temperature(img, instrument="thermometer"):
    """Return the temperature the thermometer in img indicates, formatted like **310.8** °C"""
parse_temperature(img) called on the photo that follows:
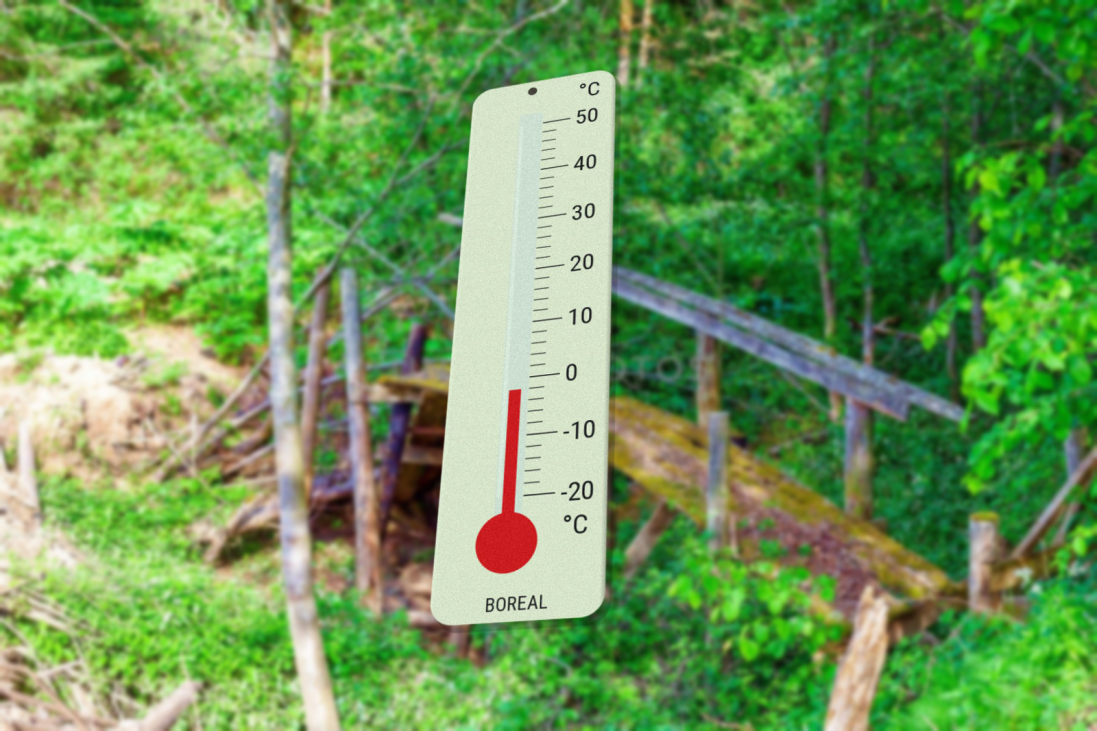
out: **-2** °C
